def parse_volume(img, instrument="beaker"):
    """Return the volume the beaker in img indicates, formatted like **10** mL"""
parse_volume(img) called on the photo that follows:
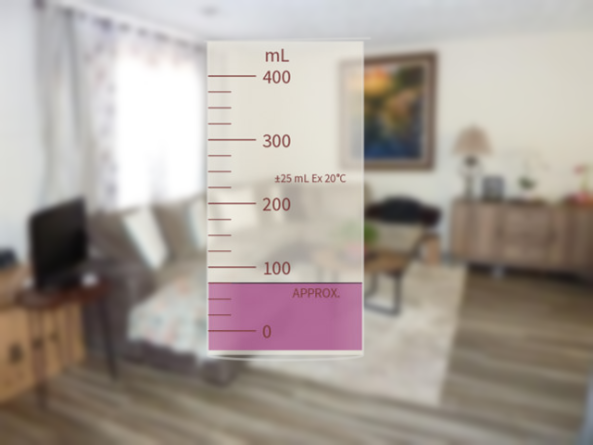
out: **75** mL
